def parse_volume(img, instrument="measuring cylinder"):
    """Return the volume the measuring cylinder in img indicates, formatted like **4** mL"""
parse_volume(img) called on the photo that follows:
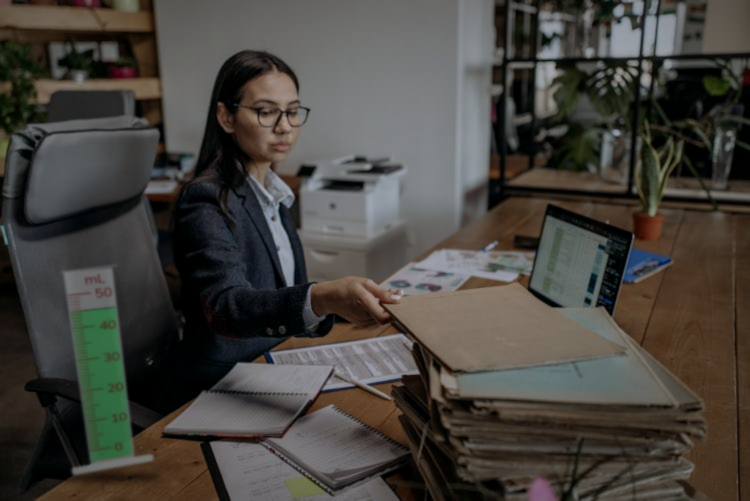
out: **45** mL
